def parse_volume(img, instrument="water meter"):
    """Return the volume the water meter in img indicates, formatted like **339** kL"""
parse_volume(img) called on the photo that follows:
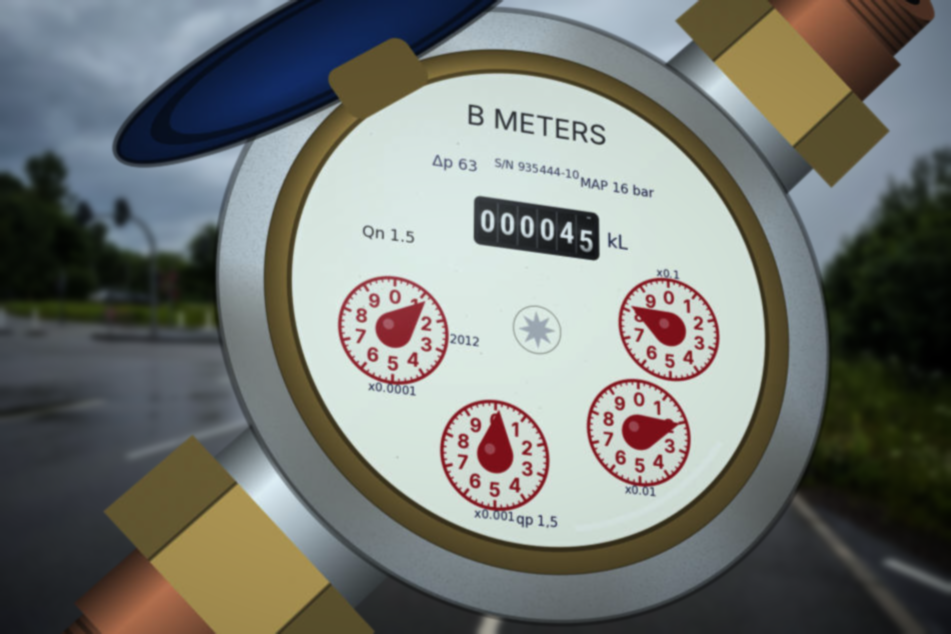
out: **44.8201** kL
